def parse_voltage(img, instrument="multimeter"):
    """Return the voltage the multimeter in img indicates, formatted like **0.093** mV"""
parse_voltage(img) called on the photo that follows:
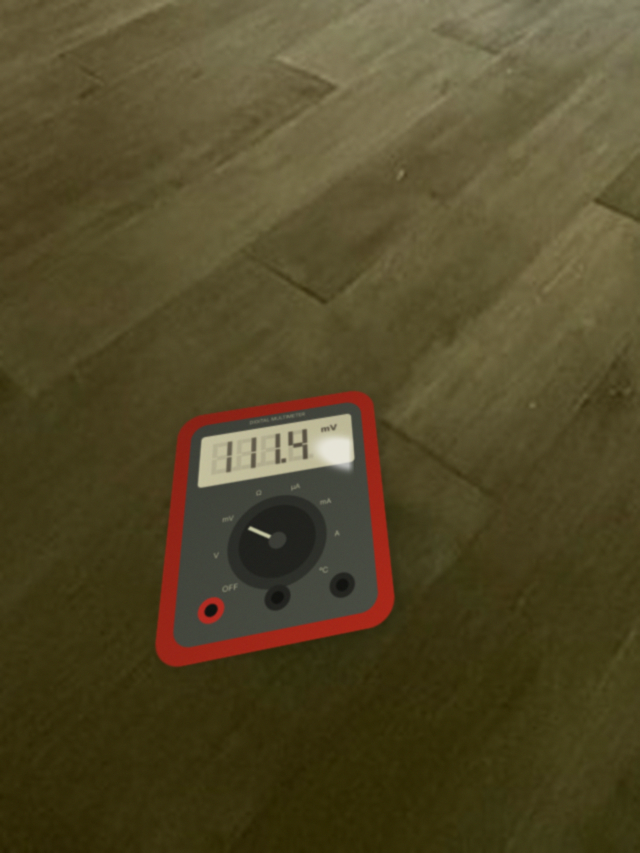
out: **111.4** mV
